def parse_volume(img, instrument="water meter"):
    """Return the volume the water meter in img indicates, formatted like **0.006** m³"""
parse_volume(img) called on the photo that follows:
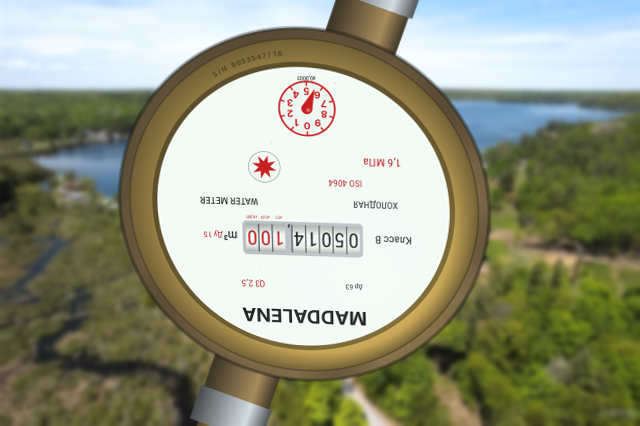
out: **5014.1005** m³
